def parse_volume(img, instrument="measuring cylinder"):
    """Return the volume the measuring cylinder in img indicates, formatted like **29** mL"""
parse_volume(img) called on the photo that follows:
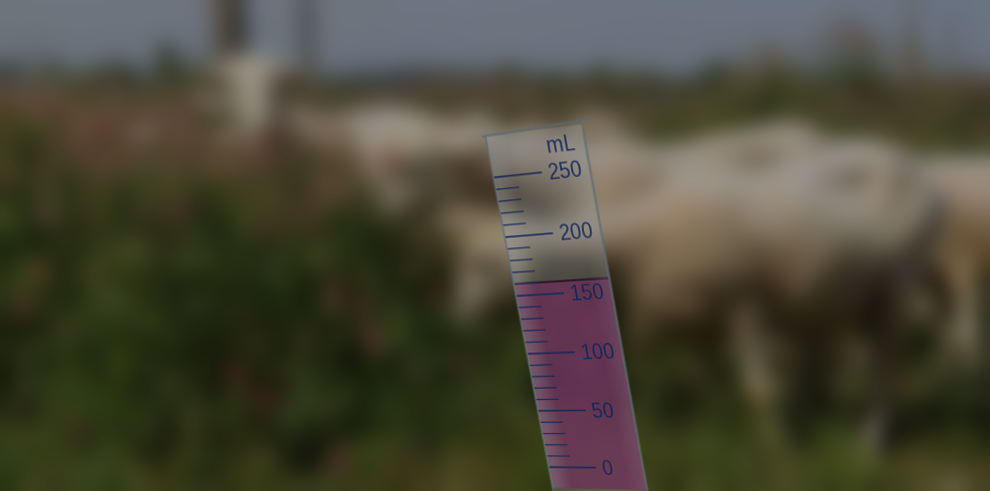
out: **160** mL
